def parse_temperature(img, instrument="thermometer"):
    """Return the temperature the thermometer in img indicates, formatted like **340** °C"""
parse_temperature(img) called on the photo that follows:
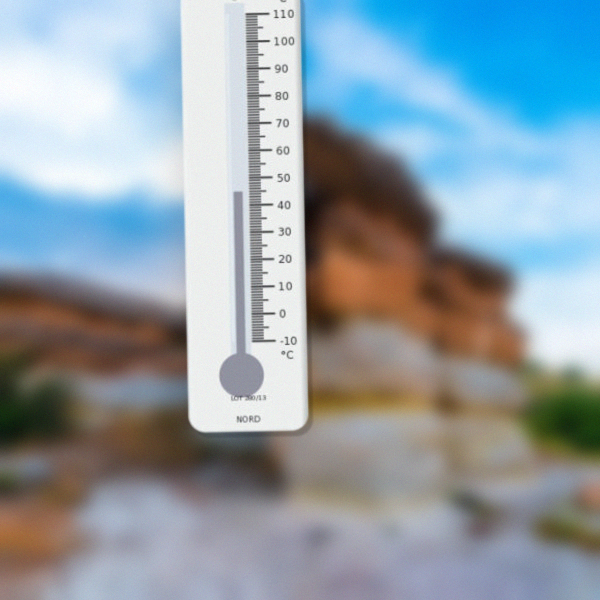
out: **45** °C
